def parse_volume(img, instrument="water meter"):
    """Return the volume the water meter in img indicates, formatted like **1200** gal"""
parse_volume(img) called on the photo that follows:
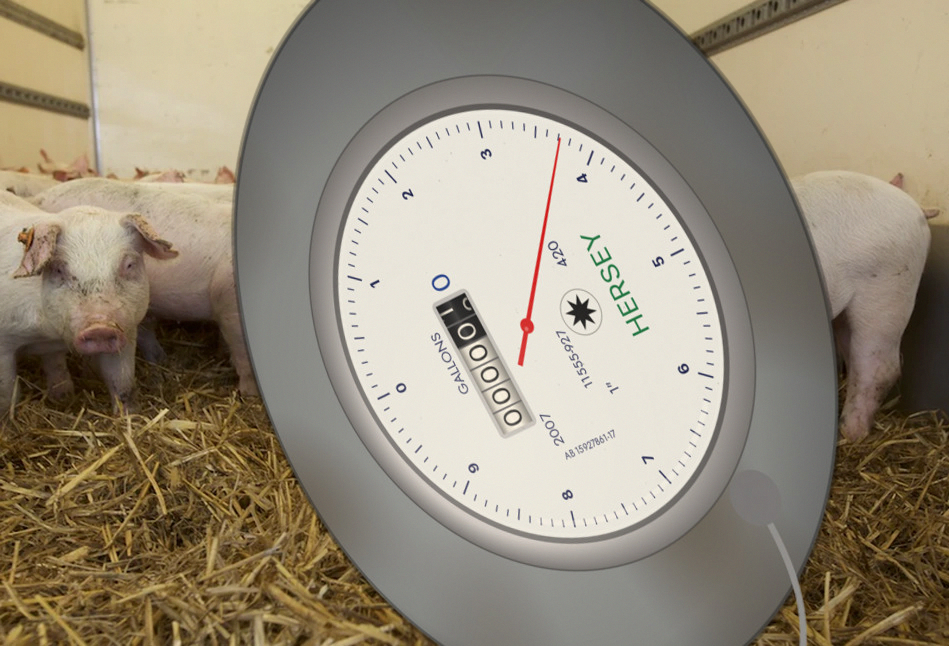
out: **13.7** gal
